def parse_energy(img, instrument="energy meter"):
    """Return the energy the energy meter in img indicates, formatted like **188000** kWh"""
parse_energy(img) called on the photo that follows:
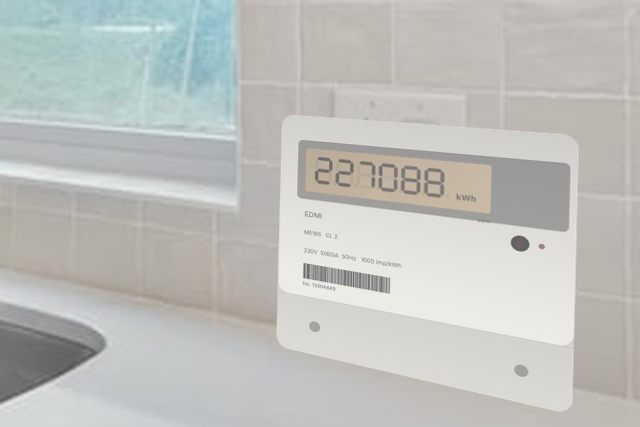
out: **227088** kWh
